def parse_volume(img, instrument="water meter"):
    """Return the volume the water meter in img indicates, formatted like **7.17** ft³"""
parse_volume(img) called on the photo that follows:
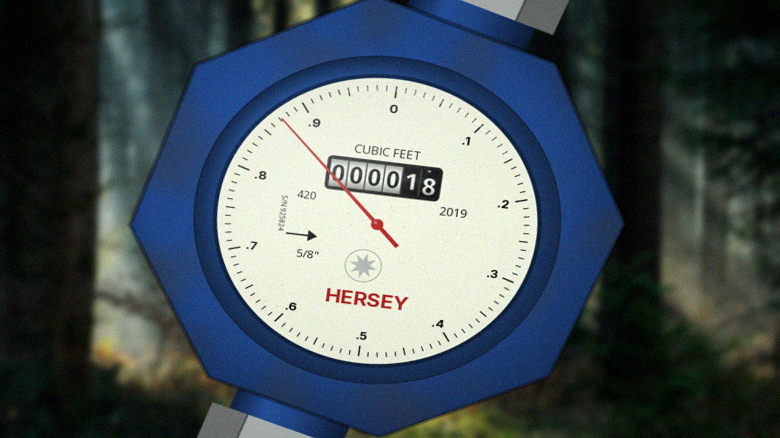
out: **17.87** ft³
